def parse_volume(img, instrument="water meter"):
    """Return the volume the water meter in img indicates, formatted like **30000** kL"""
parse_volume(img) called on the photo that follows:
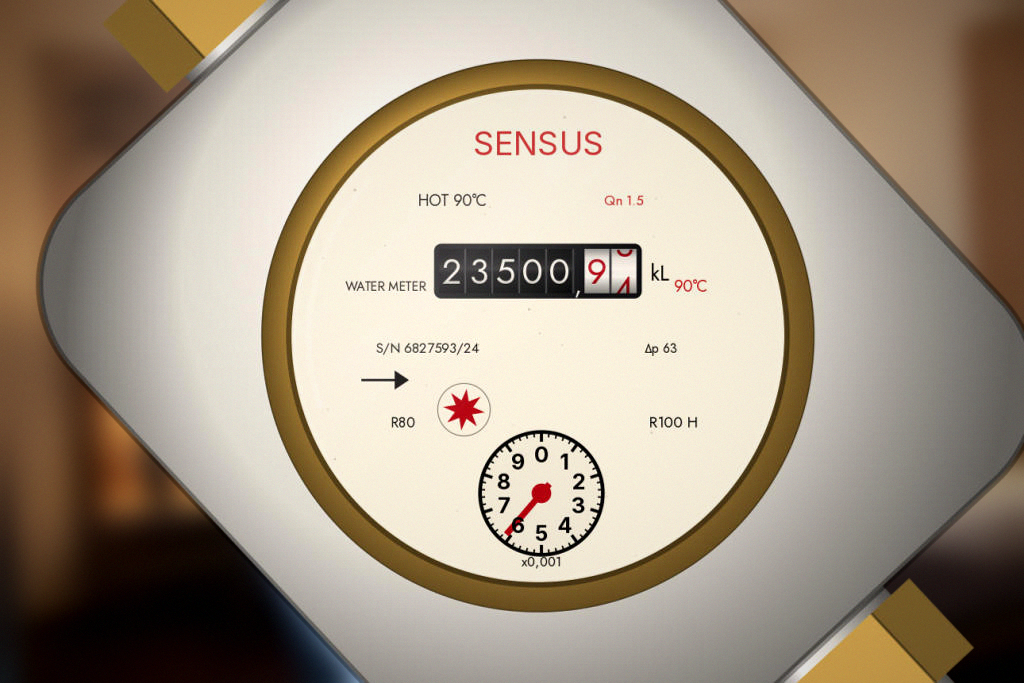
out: **23500.936** kL
